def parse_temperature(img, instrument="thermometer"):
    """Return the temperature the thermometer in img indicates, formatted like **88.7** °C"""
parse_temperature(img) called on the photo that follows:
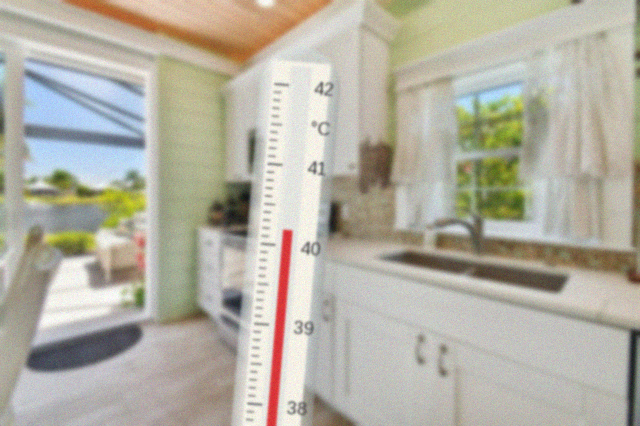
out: **40.2** °C
